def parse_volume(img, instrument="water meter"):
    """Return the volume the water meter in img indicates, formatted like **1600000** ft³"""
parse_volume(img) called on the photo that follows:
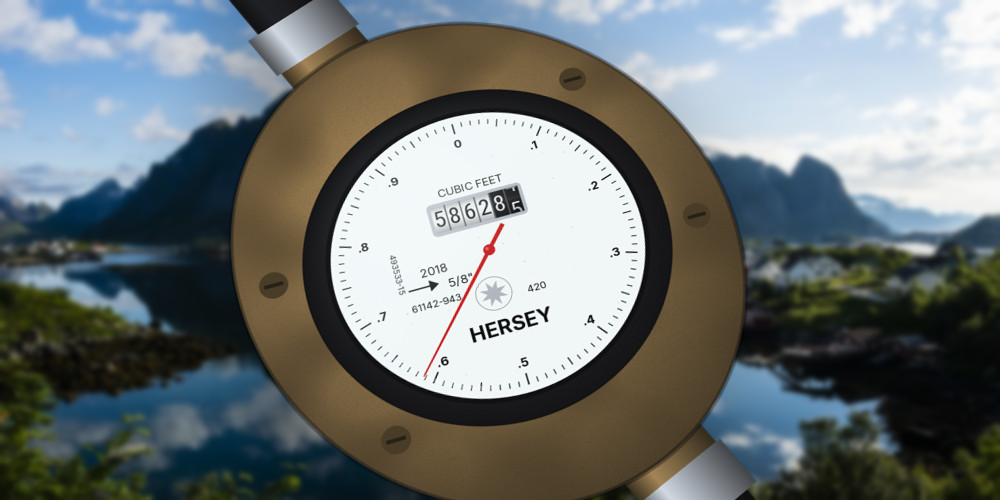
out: **586284.61** ft³
